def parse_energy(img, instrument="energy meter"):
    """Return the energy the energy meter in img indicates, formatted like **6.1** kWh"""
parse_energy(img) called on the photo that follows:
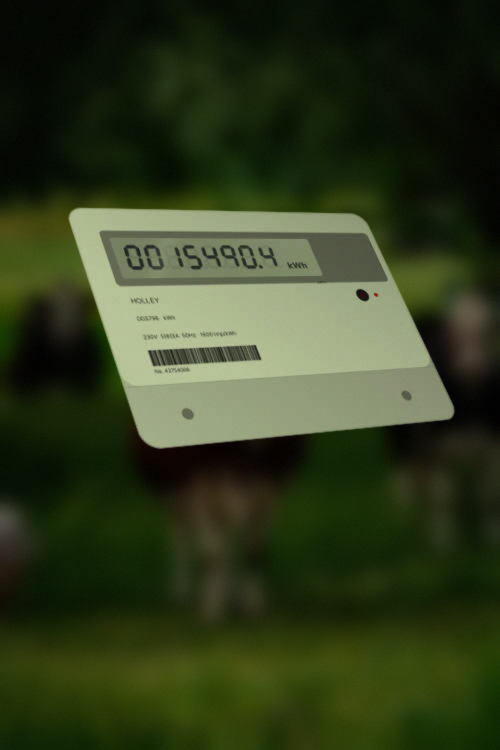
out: **15490.4** kWh
